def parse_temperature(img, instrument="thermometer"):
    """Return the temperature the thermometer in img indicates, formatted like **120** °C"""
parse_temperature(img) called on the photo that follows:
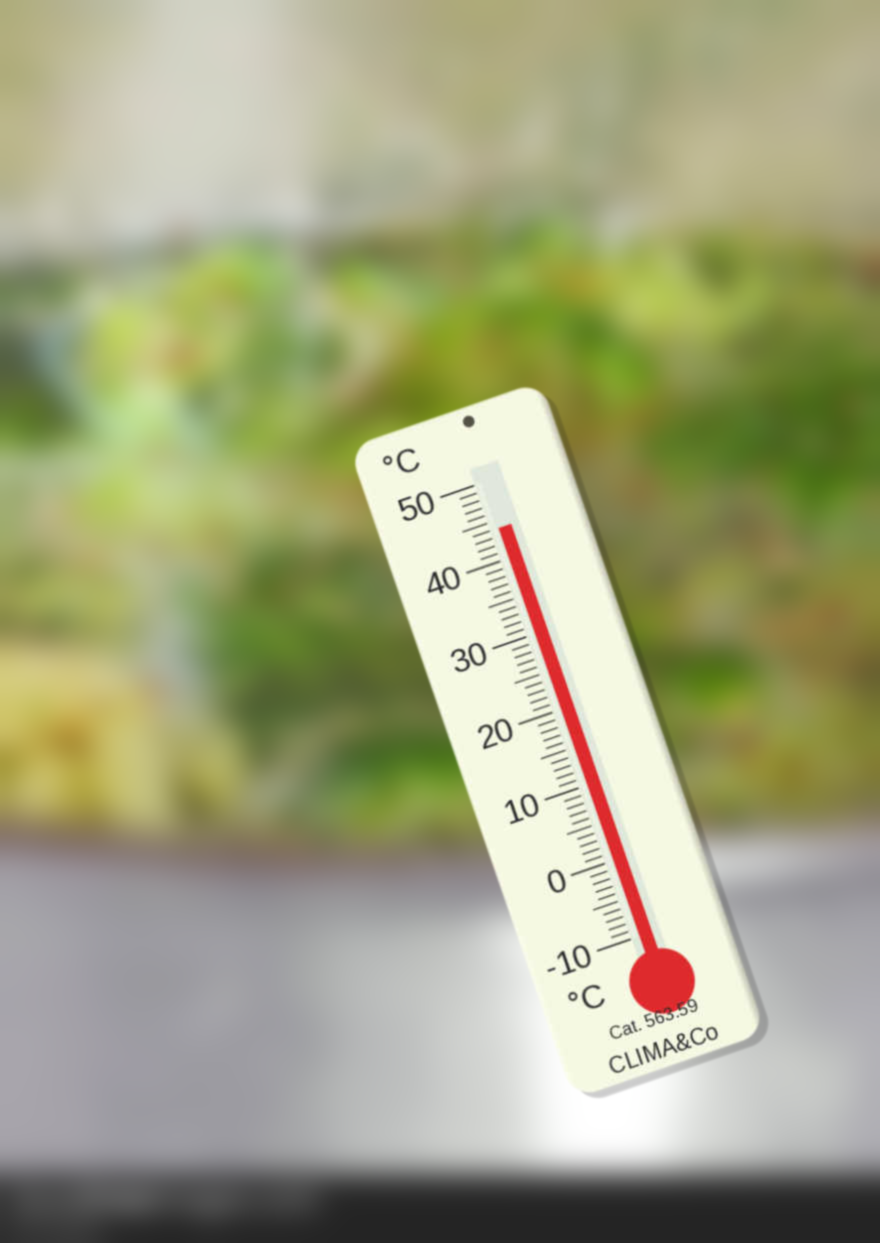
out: **44** °C
